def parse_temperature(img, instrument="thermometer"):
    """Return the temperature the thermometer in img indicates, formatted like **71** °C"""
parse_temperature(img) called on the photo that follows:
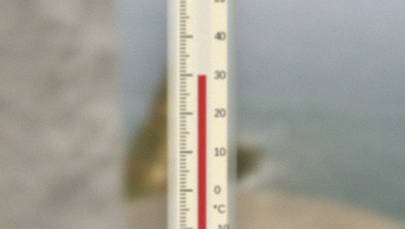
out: **30** °C
